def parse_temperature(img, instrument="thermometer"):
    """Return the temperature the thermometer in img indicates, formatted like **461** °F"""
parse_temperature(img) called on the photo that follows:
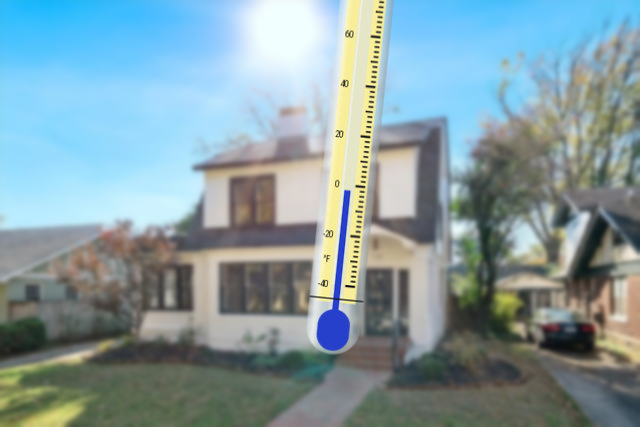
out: **-2** °F
